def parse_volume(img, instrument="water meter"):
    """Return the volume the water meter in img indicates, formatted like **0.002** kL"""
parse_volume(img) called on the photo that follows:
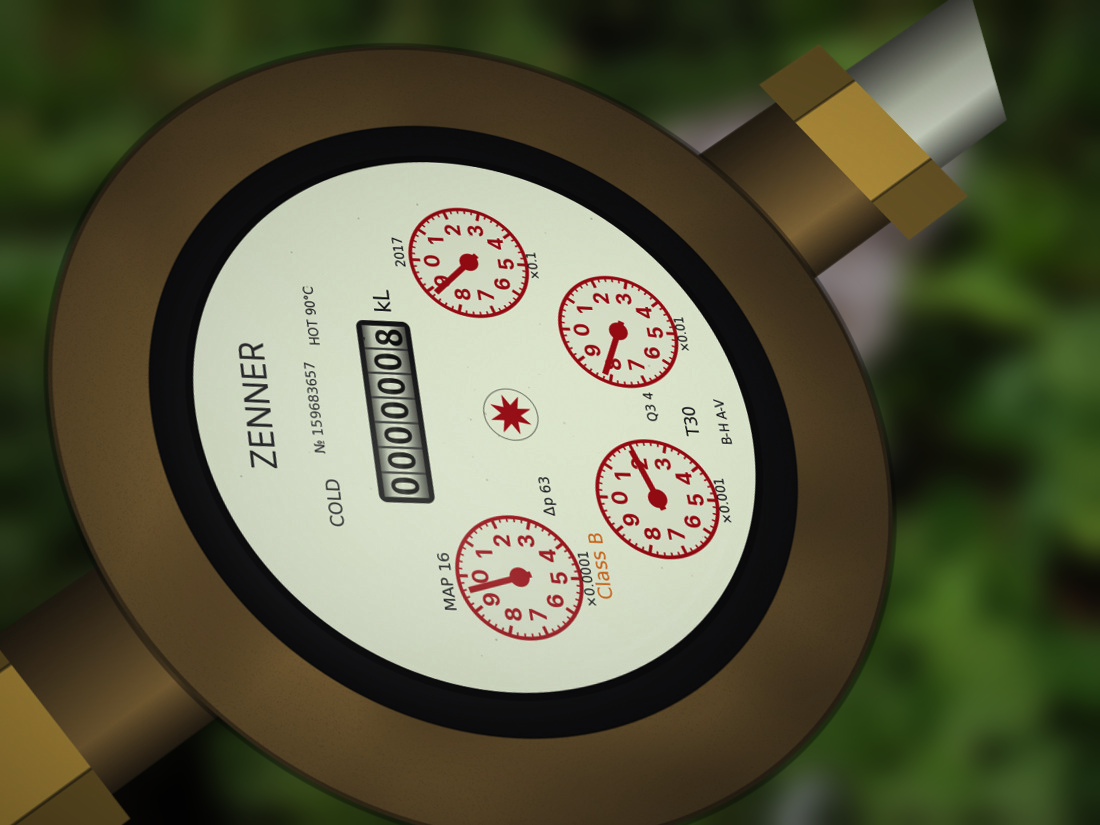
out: **7.8819** kL
